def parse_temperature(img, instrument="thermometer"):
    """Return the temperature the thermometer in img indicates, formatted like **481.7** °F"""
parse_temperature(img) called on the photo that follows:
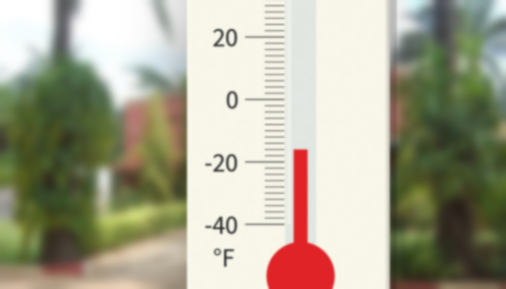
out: **-16** °F
